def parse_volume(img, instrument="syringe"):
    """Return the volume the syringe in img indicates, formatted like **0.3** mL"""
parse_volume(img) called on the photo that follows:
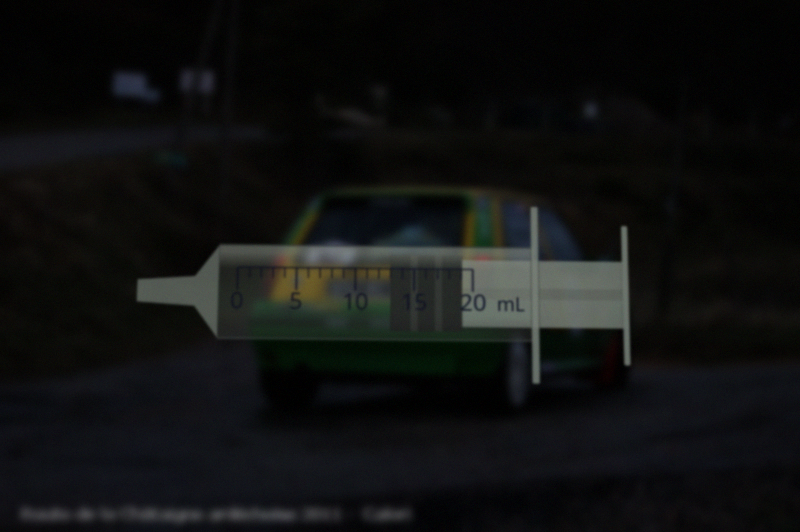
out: **13** mL
